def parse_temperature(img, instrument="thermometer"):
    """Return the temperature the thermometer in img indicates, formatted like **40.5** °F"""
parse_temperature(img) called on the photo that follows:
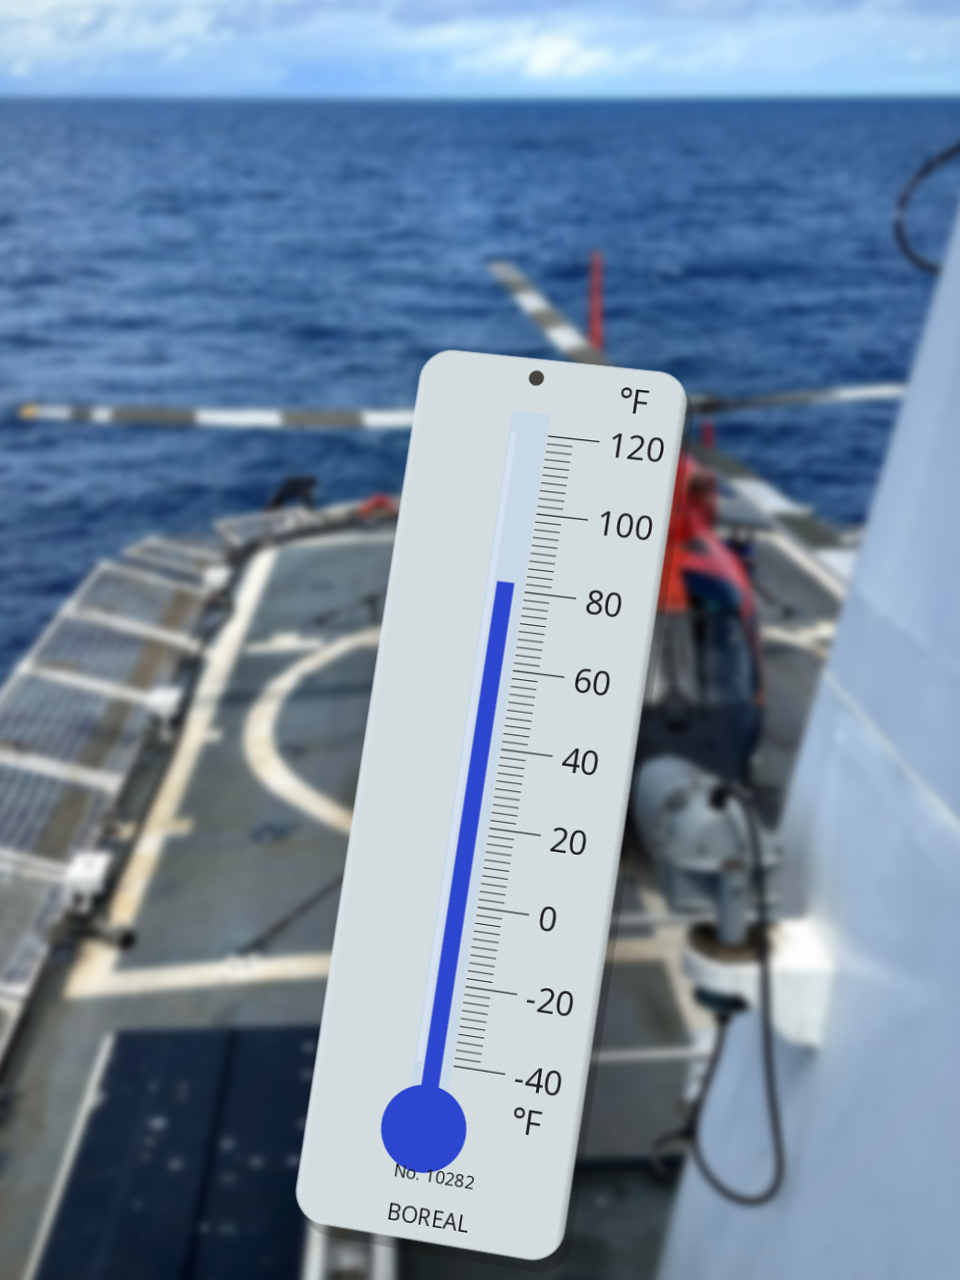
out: **82** °F
